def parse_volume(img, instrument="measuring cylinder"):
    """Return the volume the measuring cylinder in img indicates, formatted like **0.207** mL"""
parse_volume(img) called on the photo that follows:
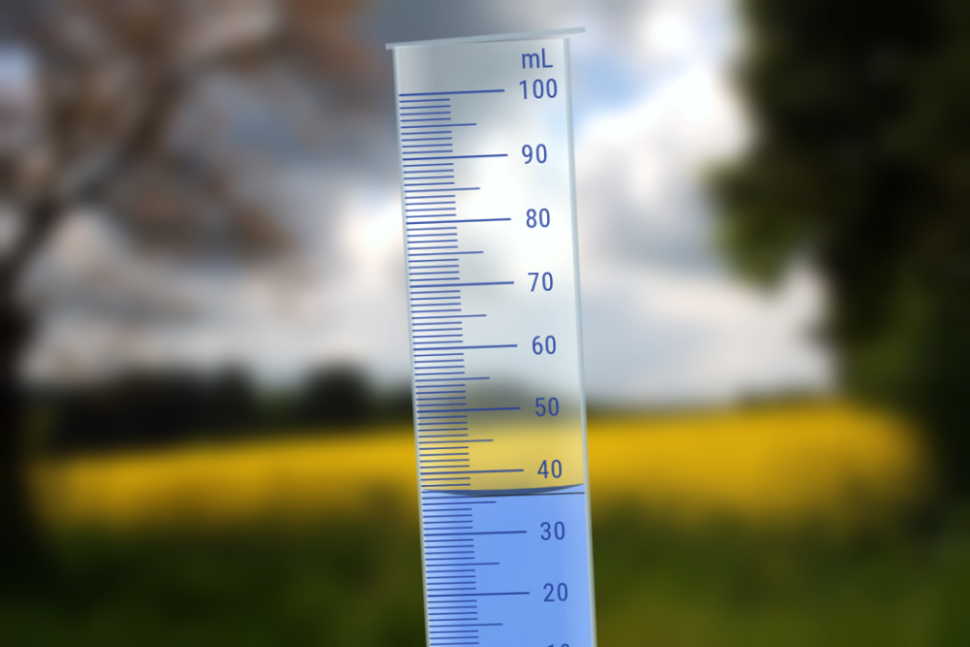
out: **36** mL
